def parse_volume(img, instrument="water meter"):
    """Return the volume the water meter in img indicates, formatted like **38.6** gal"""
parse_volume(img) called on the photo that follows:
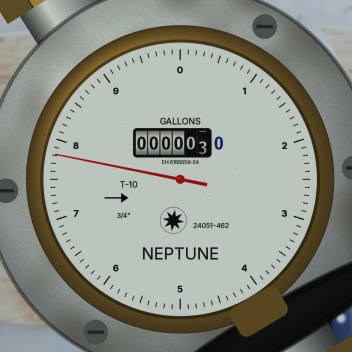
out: **27.8** gal
